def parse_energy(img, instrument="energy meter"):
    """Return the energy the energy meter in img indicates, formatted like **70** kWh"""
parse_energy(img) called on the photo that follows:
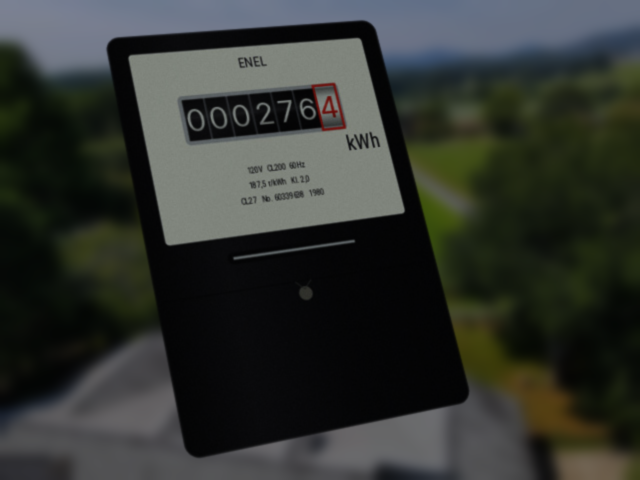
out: **276.4** kWh
